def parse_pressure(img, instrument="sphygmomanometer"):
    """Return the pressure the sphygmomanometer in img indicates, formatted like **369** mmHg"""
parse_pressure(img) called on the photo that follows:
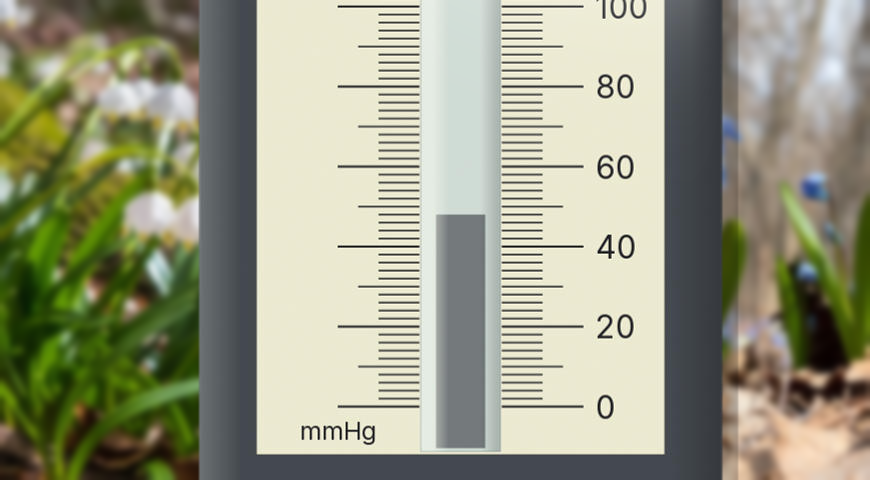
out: **48** mmHg
